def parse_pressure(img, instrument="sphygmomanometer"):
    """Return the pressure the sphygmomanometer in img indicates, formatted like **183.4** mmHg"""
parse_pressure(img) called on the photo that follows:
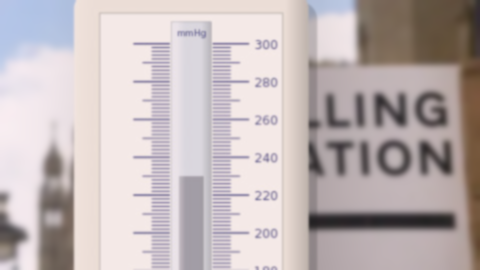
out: **230** mmHg
